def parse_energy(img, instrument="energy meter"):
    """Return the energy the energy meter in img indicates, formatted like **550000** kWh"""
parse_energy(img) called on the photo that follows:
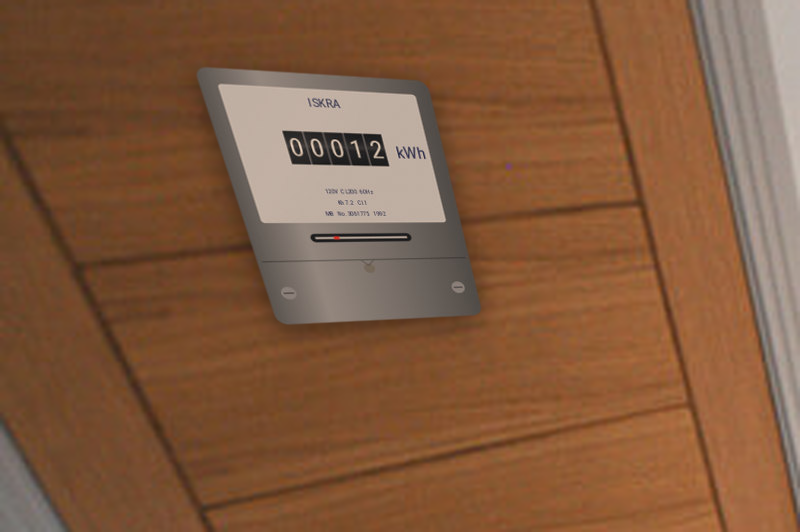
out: **12** kWh
